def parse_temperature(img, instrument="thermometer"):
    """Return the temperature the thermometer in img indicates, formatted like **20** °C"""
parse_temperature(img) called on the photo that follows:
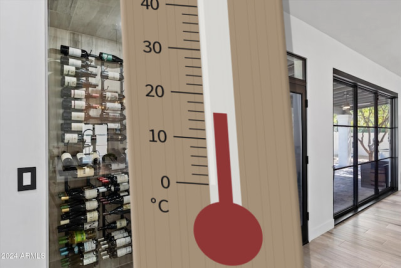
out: **16** °C
